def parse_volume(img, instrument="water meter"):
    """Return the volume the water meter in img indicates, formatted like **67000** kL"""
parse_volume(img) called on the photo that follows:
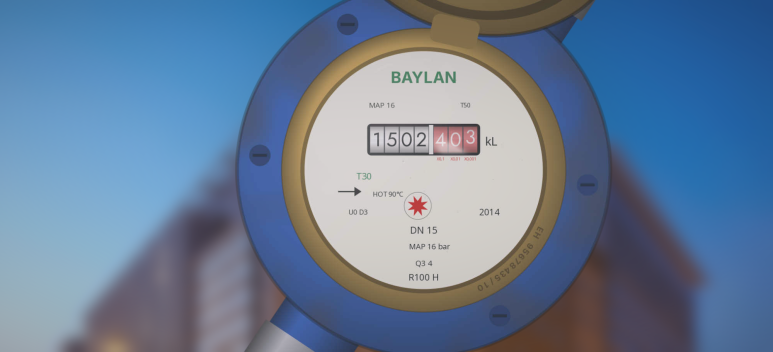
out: **1502.403** kL
